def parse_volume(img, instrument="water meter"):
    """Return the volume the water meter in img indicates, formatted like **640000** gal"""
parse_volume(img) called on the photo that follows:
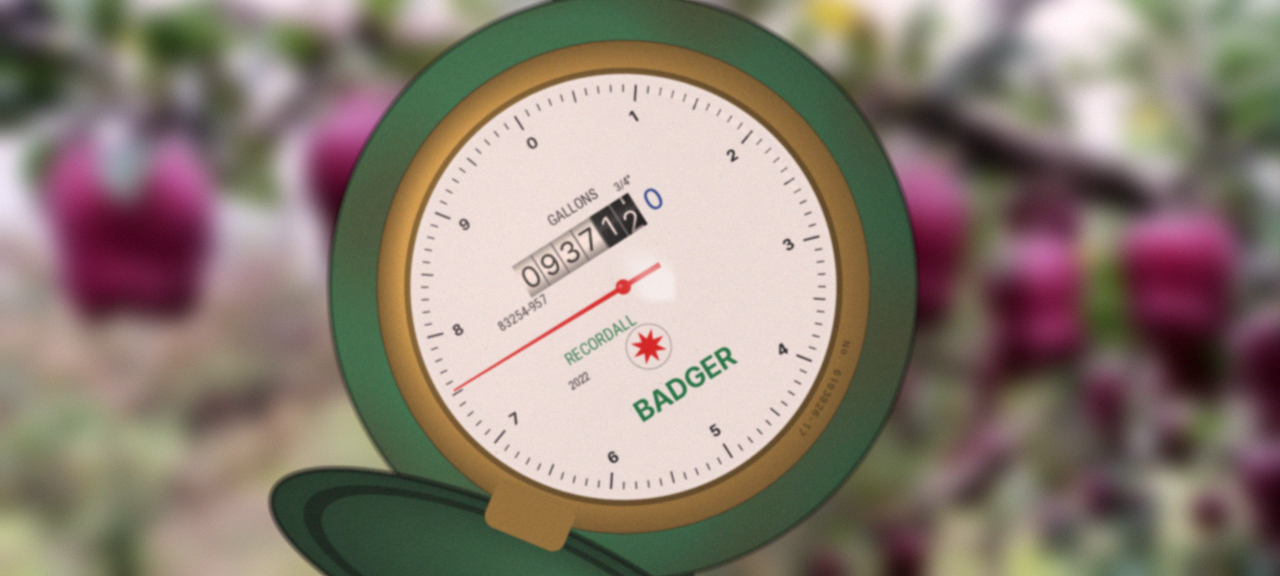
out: **937117.5** gal
